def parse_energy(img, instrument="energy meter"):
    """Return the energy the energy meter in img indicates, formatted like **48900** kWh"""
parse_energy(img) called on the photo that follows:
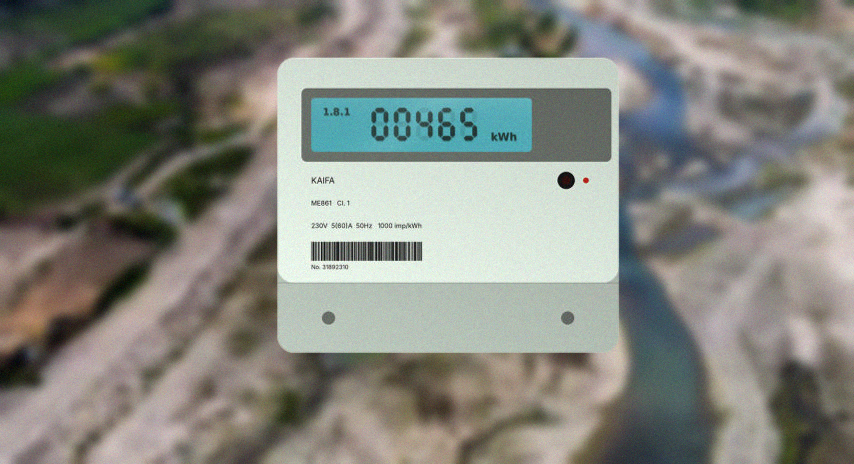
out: **465** kWh
